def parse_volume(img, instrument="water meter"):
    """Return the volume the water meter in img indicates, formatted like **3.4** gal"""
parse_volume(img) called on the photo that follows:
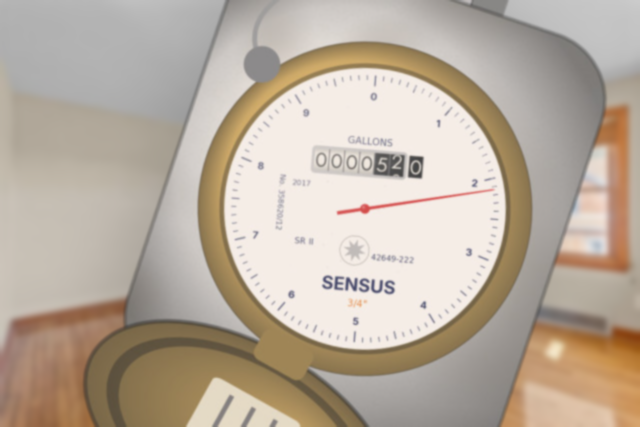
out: **522.1** gal
